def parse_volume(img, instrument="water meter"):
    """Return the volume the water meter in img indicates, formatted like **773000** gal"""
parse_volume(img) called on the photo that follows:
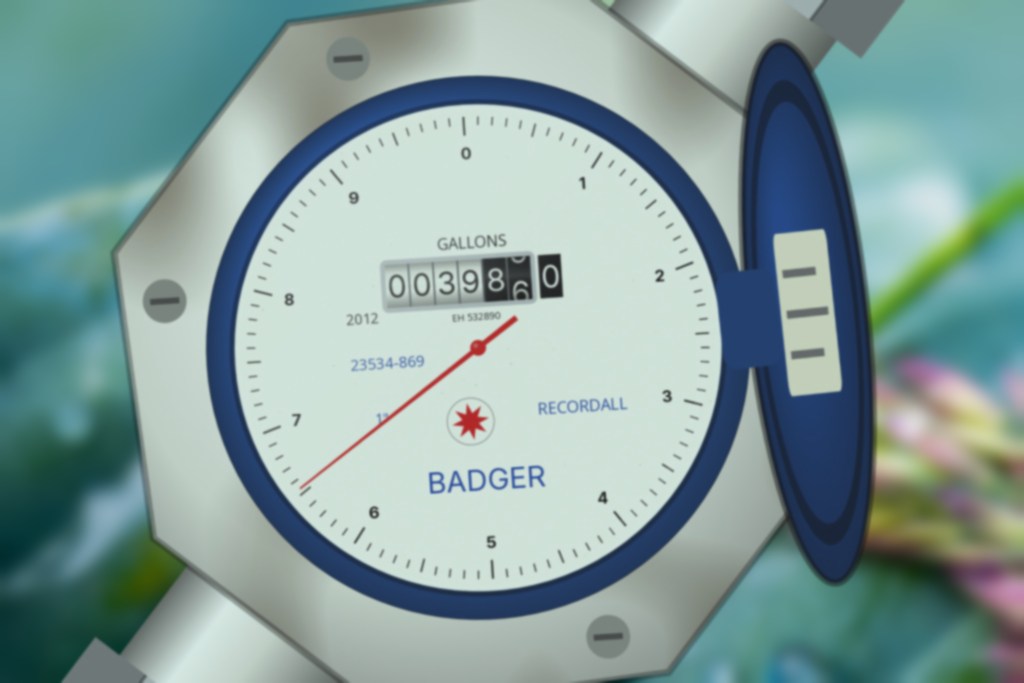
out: **39856.5** gal
